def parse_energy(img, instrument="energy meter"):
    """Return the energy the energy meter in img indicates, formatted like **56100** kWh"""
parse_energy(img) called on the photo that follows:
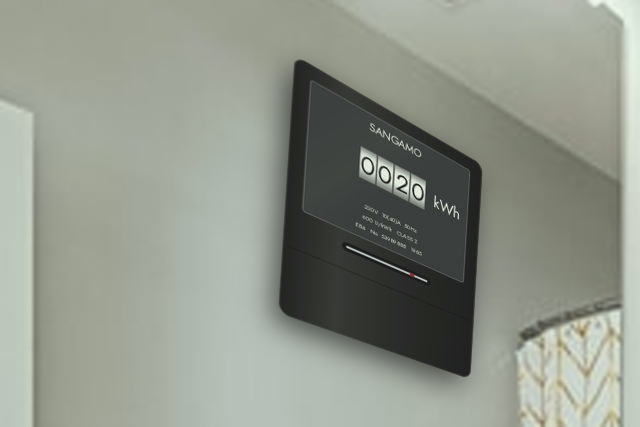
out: **20** kWh
